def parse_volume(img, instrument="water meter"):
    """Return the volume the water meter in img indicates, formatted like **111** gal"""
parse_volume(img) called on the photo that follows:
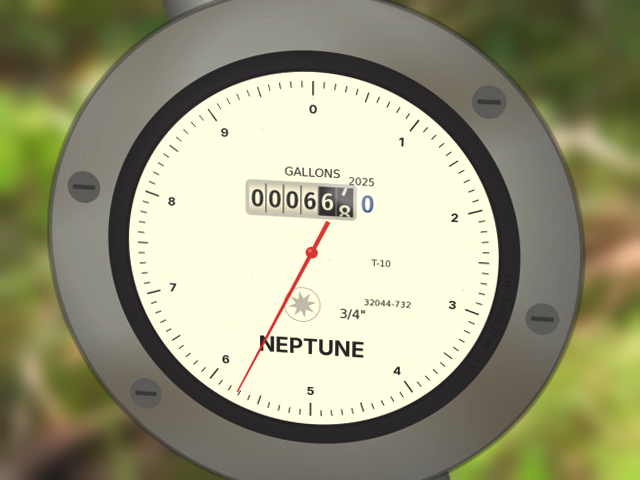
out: **6675.7** gal
